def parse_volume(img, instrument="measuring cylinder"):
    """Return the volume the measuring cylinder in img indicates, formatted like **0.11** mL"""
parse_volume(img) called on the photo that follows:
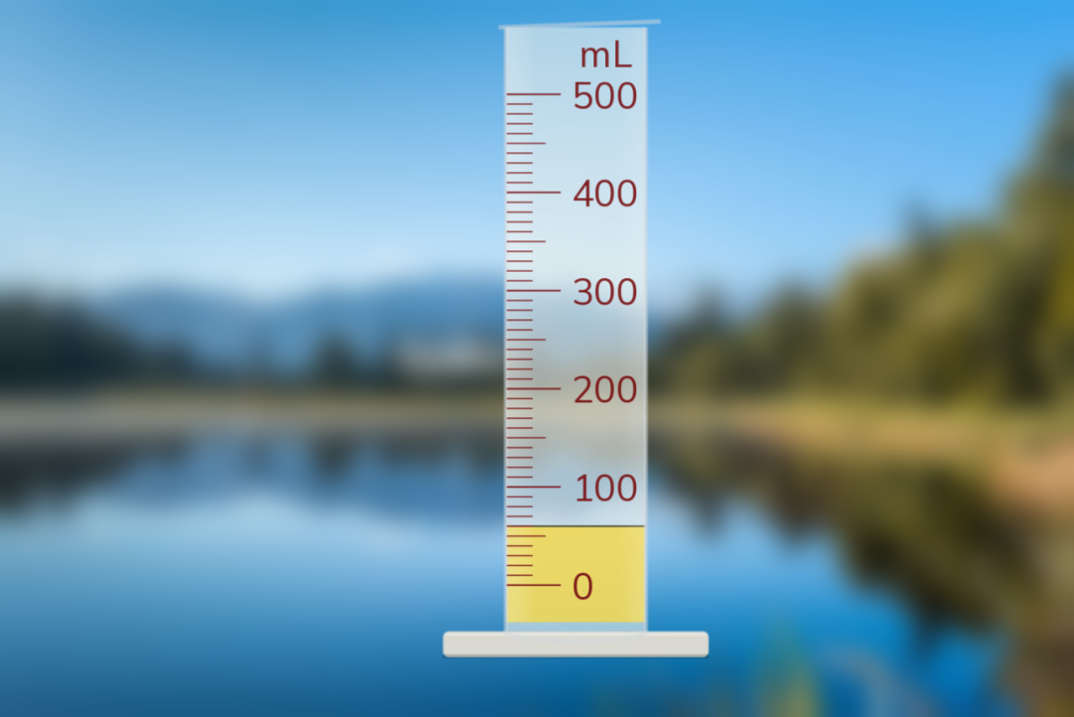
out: **60** mL
